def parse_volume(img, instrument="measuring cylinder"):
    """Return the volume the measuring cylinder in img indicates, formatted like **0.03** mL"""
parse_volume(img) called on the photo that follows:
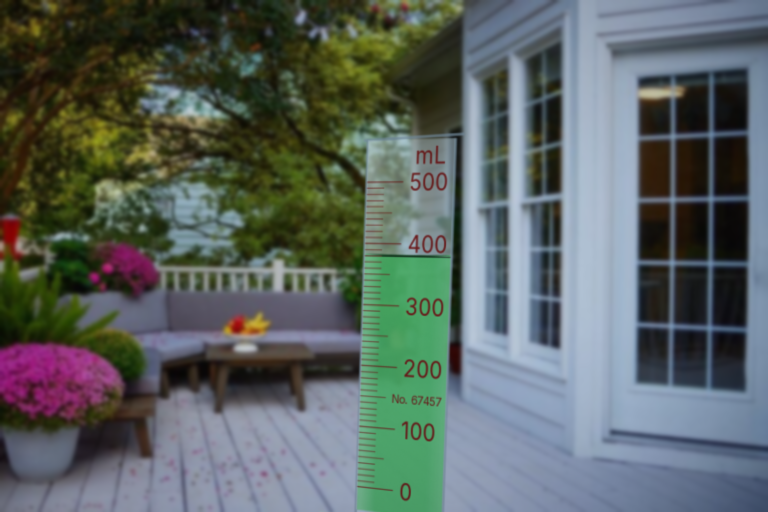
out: **380** mL
